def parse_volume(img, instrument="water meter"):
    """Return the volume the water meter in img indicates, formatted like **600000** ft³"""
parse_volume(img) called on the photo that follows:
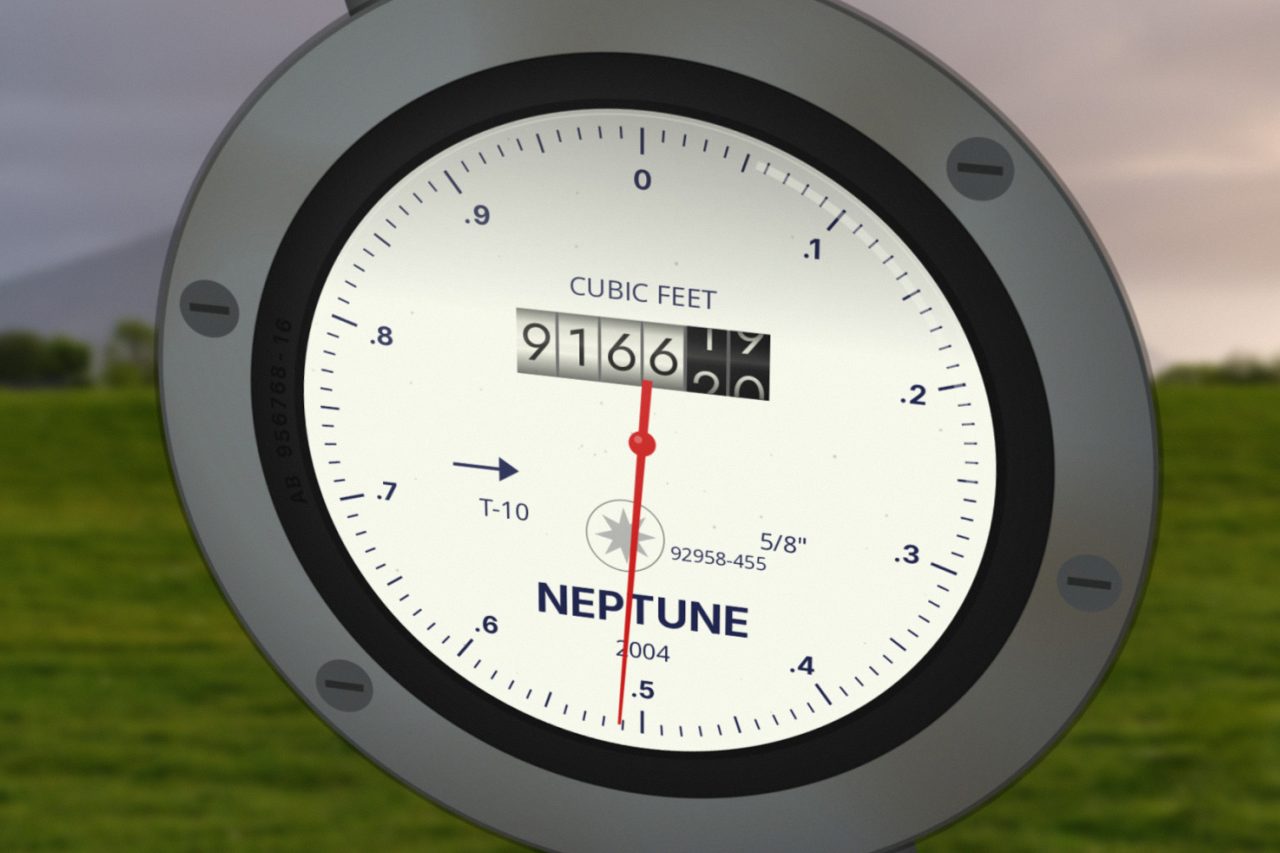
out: **916619.51** ft³
